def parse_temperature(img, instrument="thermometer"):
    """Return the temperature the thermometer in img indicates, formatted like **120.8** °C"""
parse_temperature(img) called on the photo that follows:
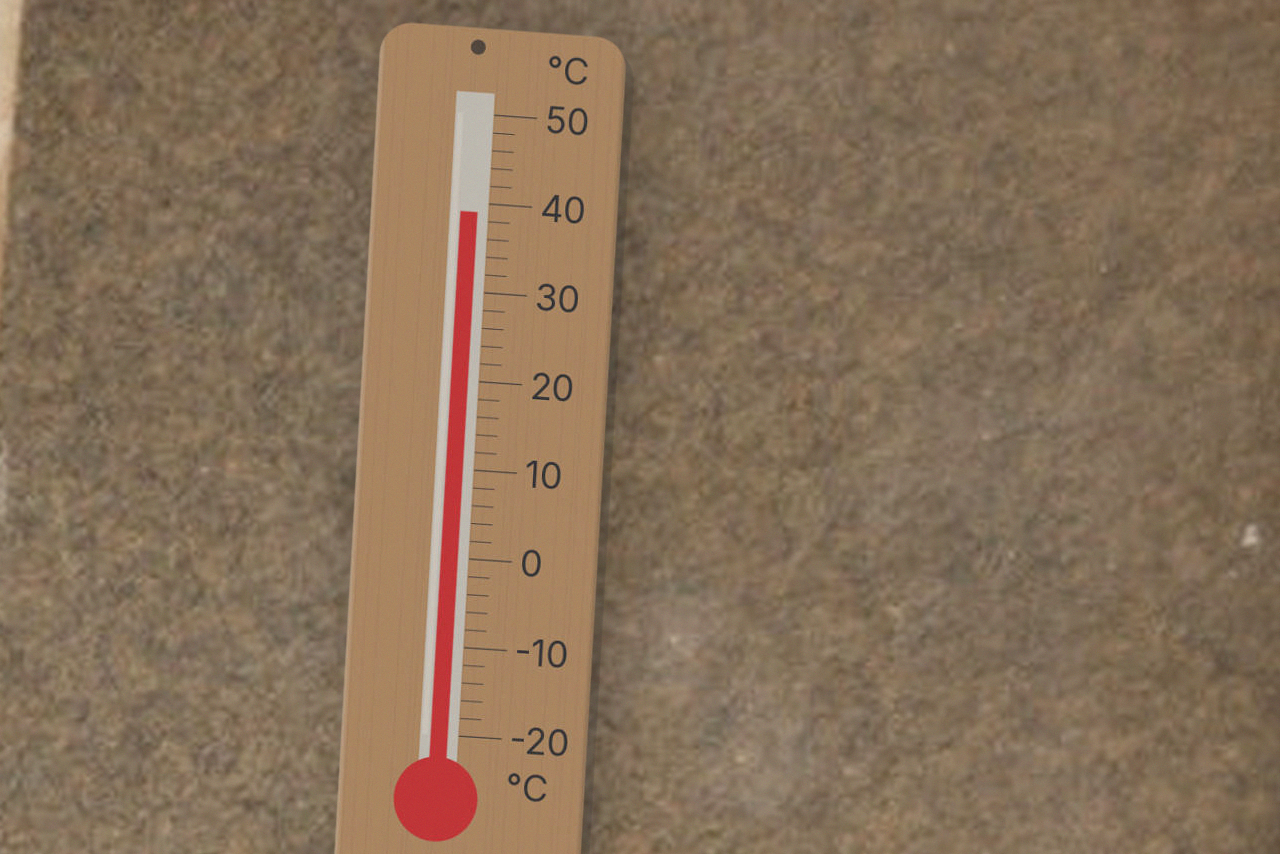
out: **39** °C
